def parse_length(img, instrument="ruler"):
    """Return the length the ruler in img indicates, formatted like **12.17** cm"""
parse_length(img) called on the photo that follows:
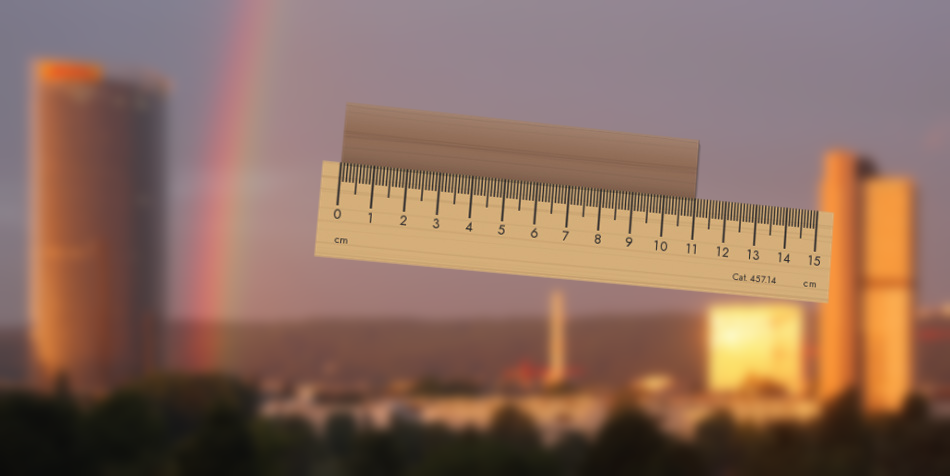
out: **11** cm
